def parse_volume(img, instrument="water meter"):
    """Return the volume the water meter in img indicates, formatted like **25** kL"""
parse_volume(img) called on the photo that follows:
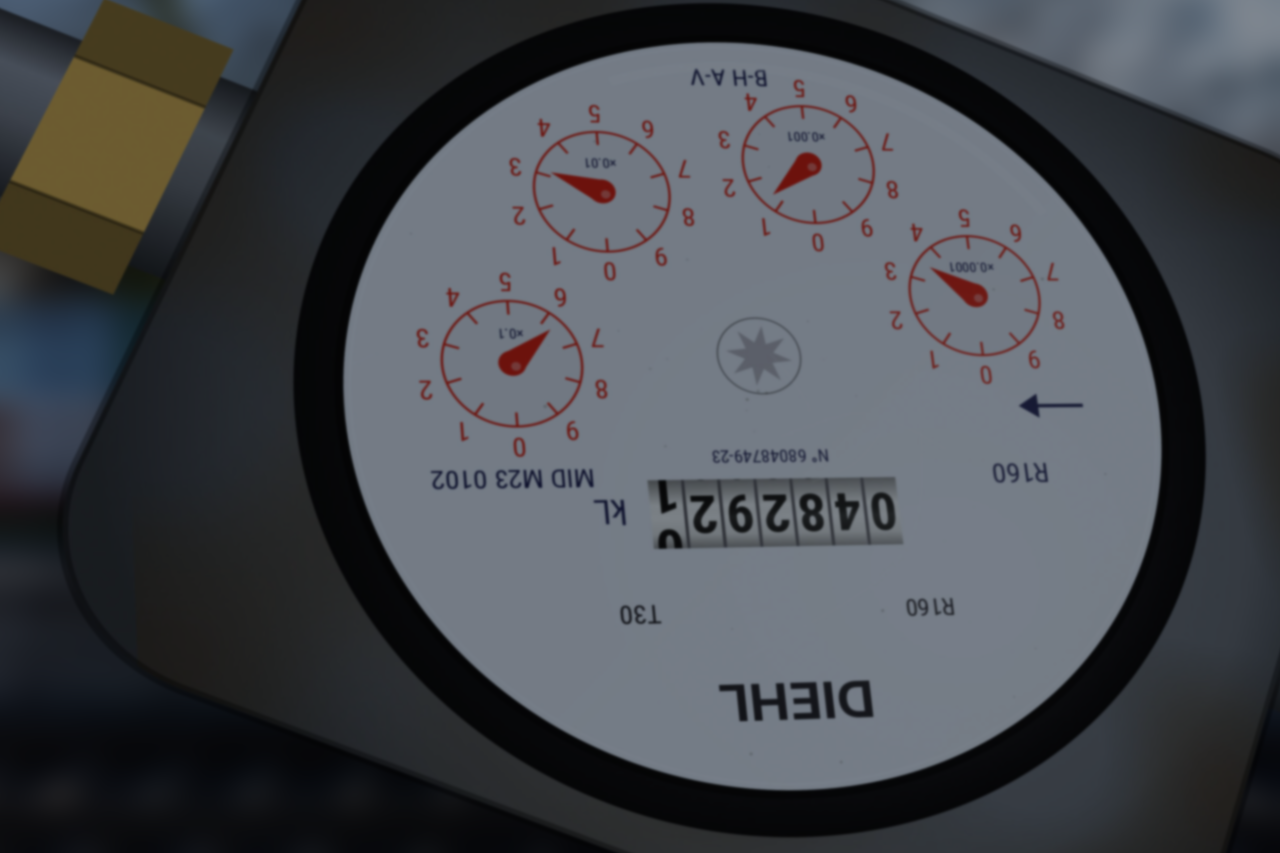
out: **482920.6313** kL
